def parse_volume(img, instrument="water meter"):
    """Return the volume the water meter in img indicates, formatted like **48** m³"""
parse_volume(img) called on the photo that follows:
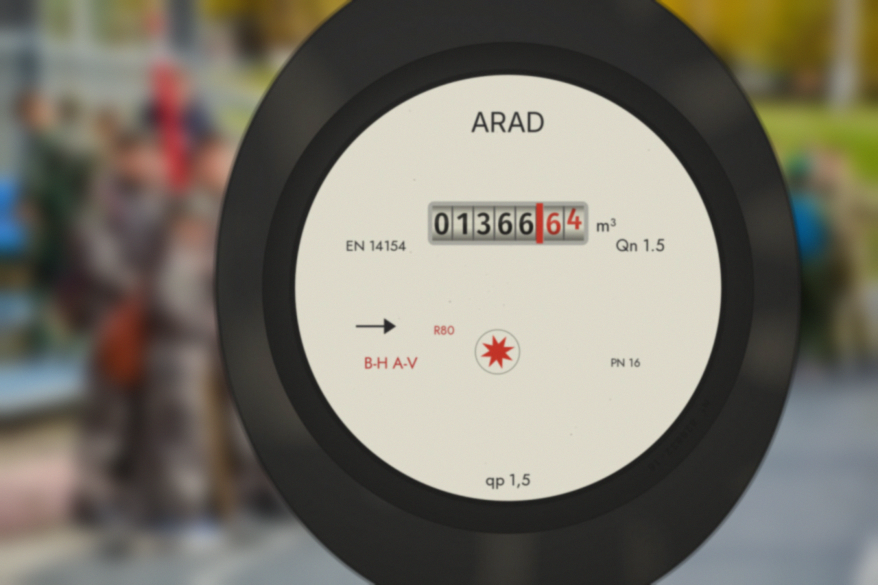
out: **1366.64** m³
